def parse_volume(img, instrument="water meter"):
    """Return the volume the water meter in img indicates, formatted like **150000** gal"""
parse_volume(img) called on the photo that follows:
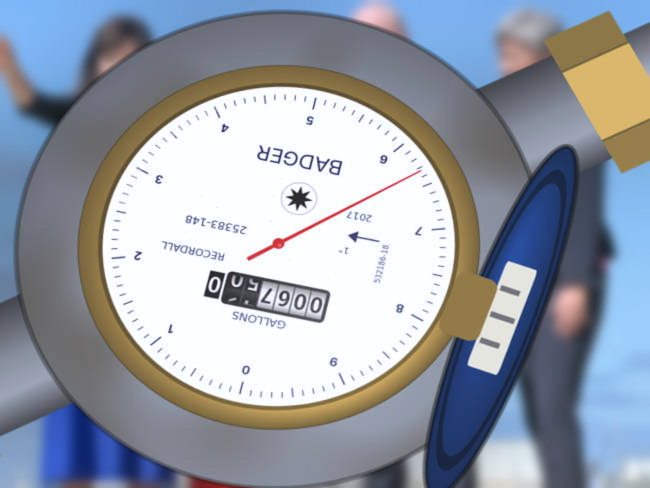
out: **67496.3** gal
